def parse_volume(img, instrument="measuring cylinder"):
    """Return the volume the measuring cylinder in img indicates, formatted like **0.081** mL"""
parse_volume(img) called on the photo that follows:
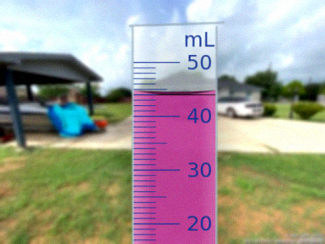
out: **44** mL
